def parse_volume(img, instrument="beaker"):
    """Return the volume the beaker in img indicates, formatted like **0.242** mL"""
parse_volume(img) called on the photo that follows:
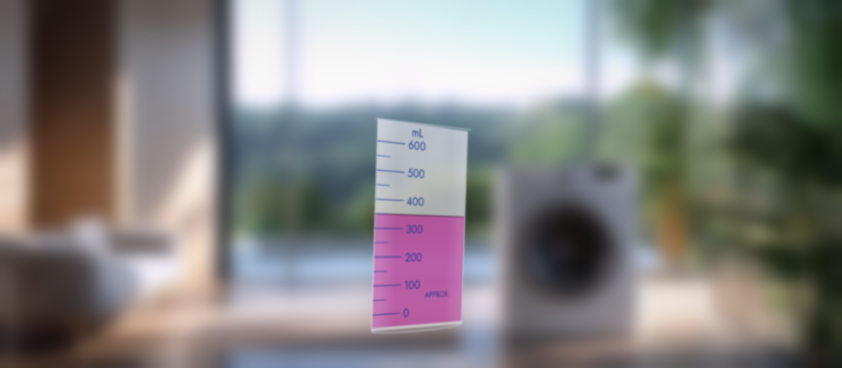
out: **350** mL
